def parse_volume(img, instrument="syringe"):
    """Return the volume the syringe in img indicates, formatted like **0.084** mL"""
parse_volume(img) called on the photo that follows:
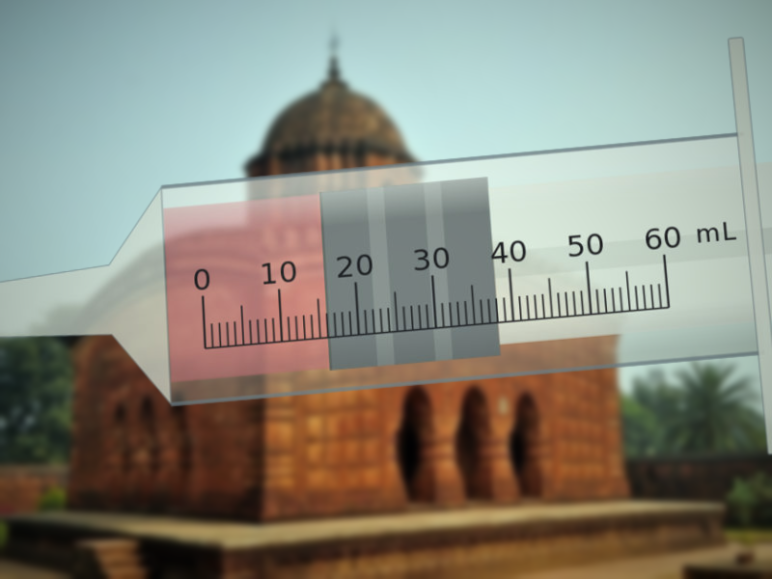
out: **16** mL
